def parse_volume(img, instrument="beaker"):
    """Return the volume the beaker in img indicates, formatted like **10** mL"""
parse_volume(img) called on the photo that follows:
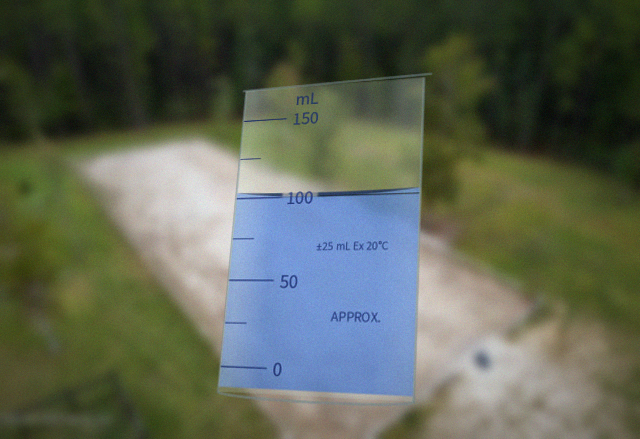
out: **100** mL
